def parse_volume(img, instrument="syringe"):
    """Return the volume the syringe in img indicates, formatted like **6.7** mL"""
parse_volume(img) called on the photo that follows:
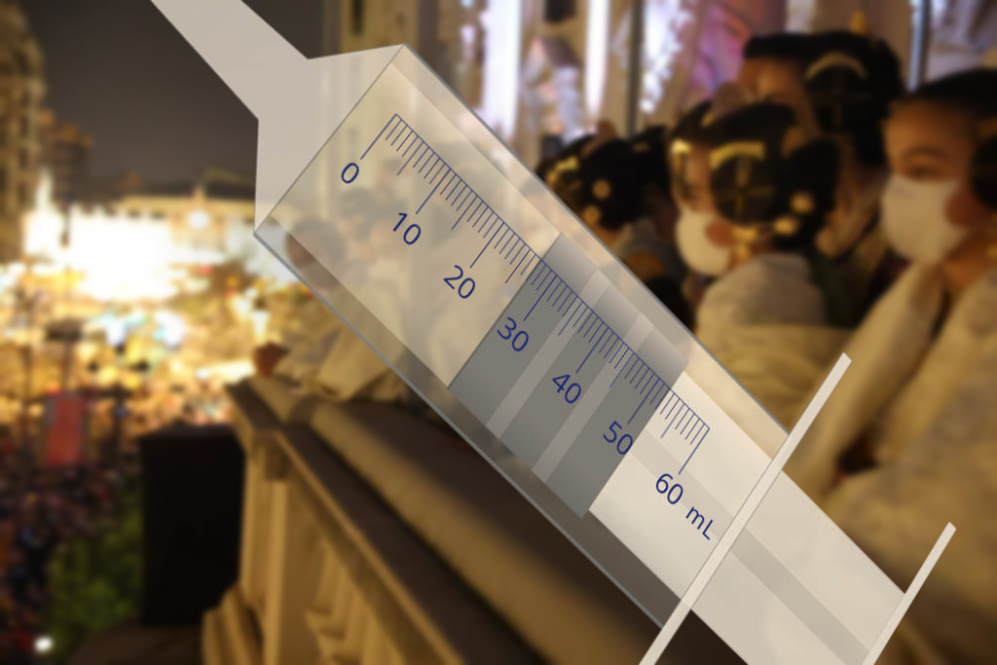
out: **27** mL
